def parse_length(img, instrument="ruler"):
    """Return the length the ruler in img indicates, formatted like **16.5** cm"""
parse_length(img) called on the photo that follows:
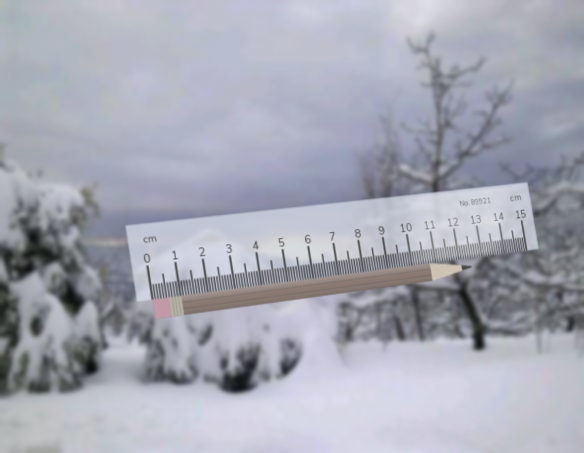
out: **12.5** cm
